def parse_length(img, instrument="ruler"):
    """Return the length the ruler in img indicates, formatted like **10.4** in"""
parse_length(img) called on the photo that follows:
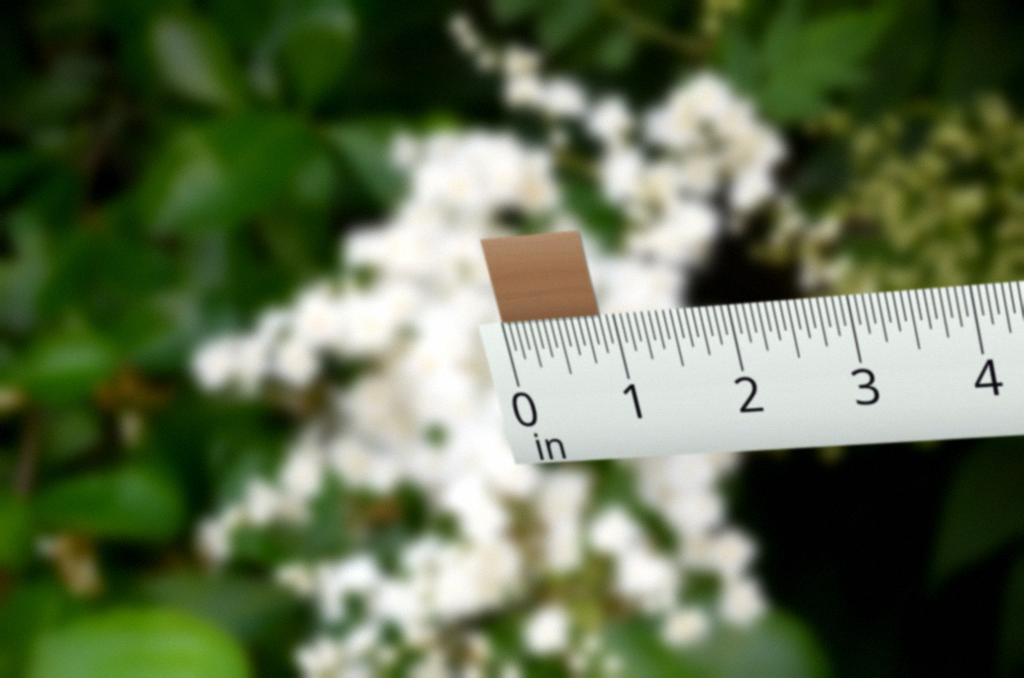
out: **0.875** in
